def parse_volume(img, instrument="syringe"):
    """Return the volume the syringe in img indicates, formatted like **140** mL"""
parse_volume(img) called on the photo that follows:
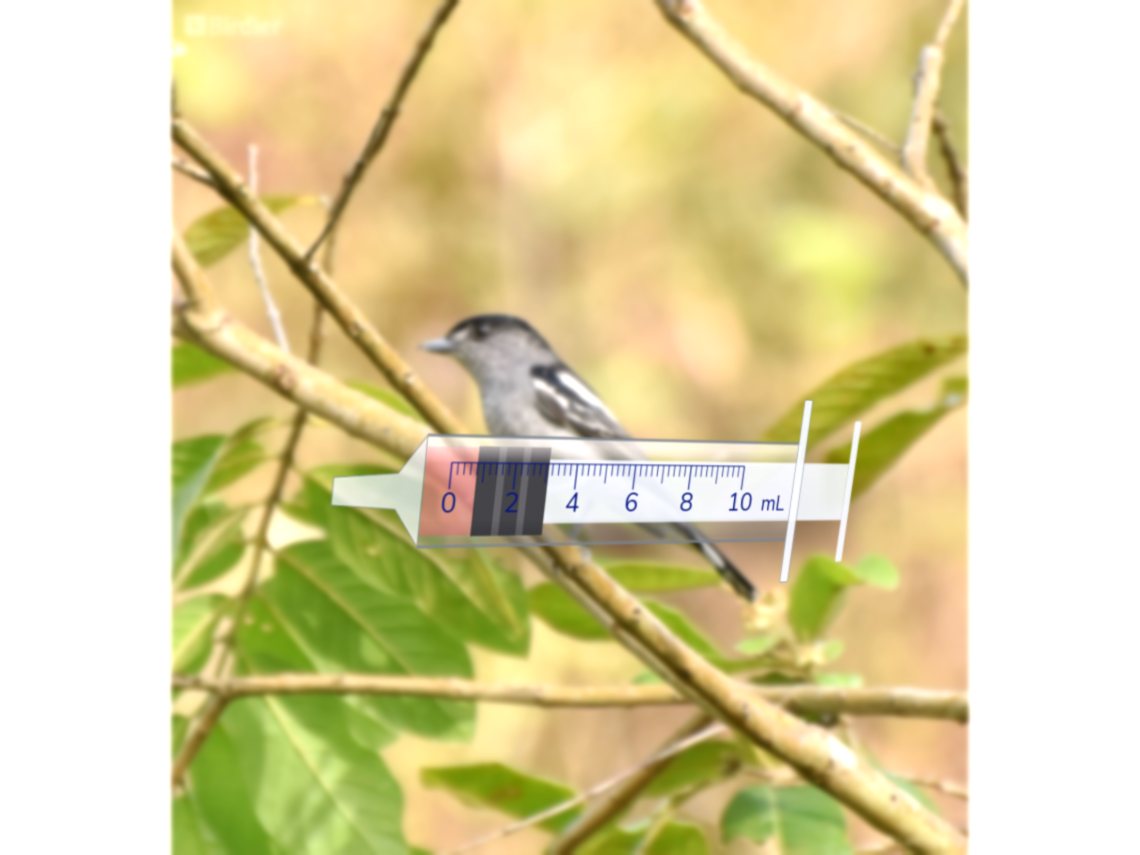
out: **0.8** mL
